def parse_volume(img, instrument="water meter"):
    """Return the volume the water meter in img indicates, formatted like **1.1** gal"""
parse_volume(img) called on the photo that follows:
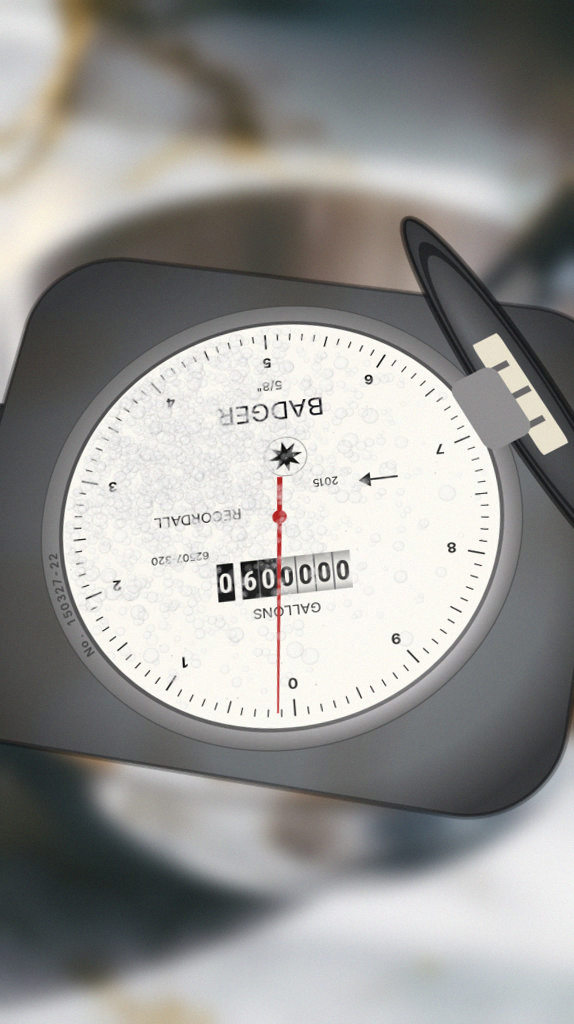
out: **90.1** gal
